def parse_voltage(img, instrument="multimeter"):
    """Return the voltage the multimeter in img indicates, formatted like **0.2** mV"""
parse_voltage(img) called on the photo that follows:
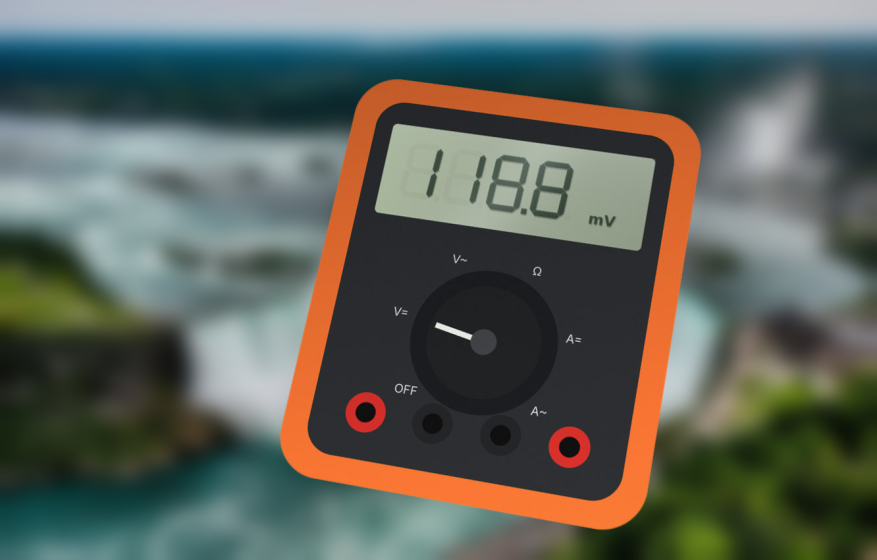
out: **118.8** mV
